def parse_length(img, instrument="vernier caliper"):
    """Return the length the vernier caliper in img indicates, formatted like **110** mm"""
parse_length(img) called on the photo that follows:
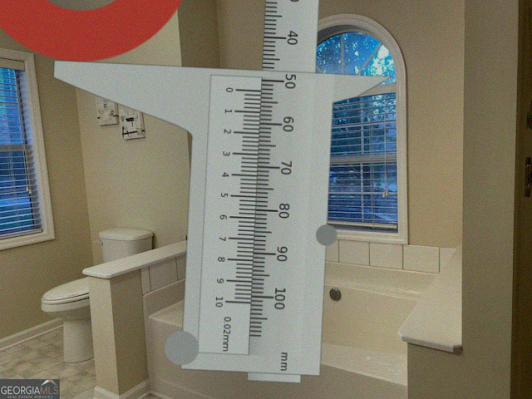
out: **52.5** mm
